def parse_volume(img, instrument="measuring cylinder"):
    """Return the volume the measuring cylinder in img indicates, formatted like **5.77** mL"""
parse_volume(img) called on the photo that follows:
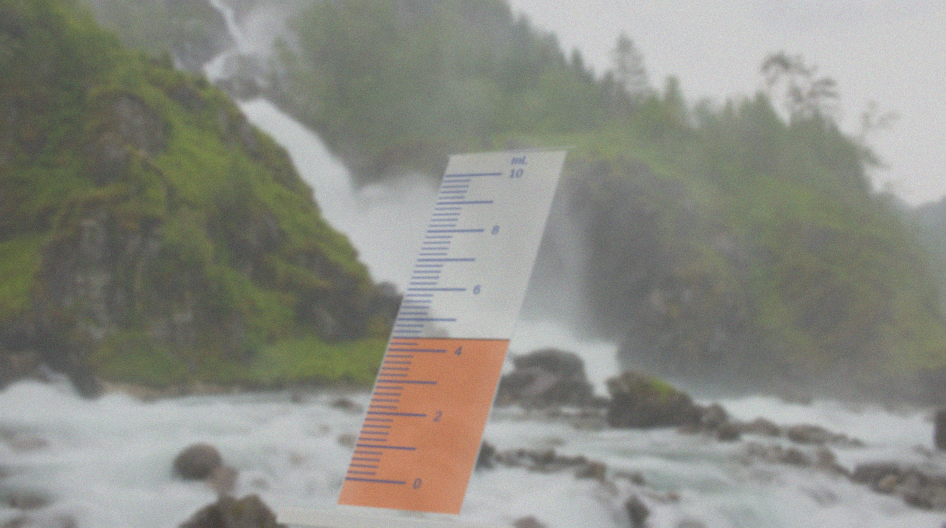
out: **4.4** mL
